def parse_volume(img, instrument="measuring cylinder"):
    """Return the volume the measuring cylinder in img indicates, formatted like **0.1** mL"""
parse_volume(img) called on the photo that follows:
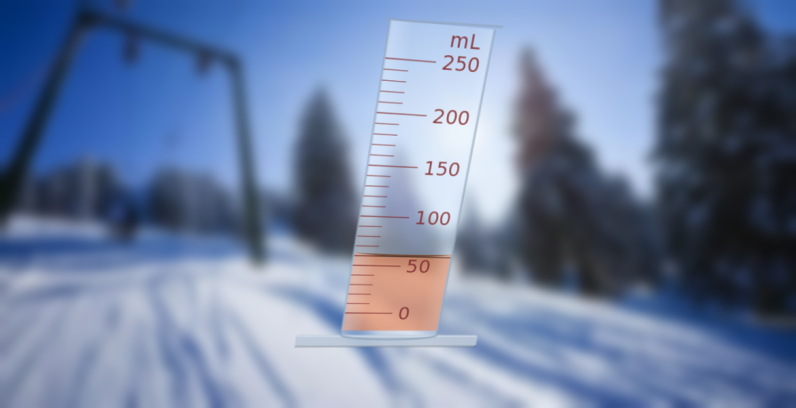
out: **60** mL
